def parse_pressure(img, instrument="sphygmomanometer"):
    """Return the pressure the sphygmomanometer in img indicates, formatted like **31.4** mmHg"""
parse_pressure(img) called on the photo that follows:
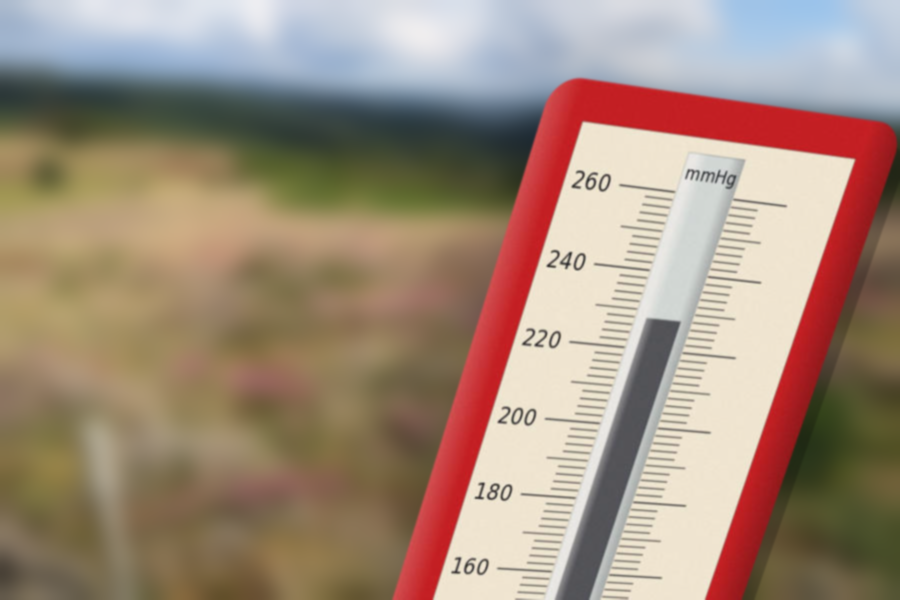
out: **228** mmHg
